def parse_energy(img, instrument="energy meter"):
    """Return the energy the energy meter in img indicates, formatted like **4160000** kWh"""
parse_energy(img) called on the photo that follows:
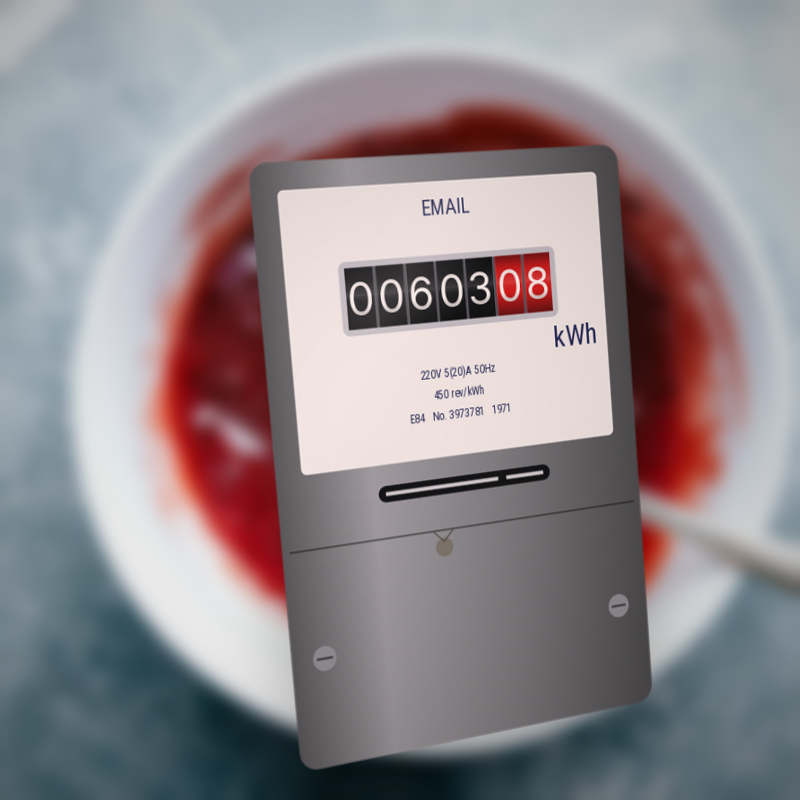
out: **603.08** kWh
